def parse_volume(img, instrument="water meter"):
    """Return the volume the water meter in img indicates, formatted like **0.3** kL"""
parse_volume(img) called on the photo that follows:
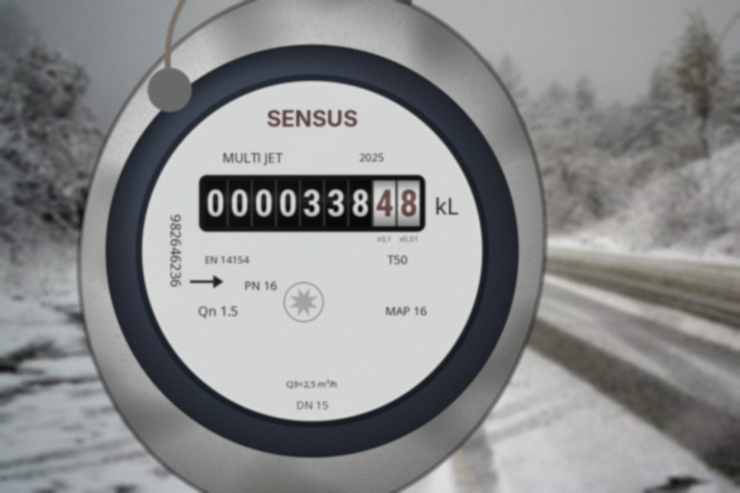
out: **338.48** kL
